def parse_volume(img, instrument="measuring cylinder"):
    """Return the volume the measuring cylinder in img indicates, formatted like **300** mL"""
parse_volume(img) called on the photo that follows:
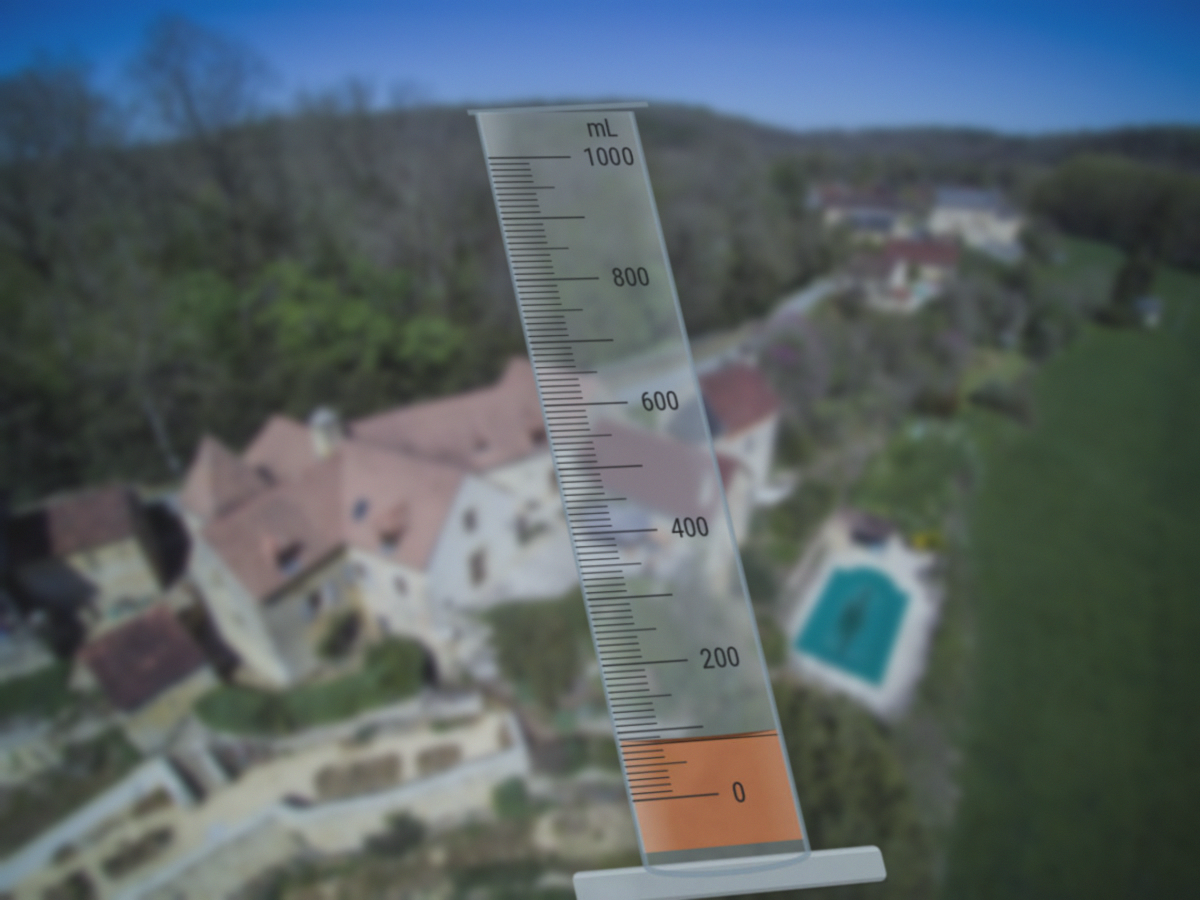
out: **80** mL
